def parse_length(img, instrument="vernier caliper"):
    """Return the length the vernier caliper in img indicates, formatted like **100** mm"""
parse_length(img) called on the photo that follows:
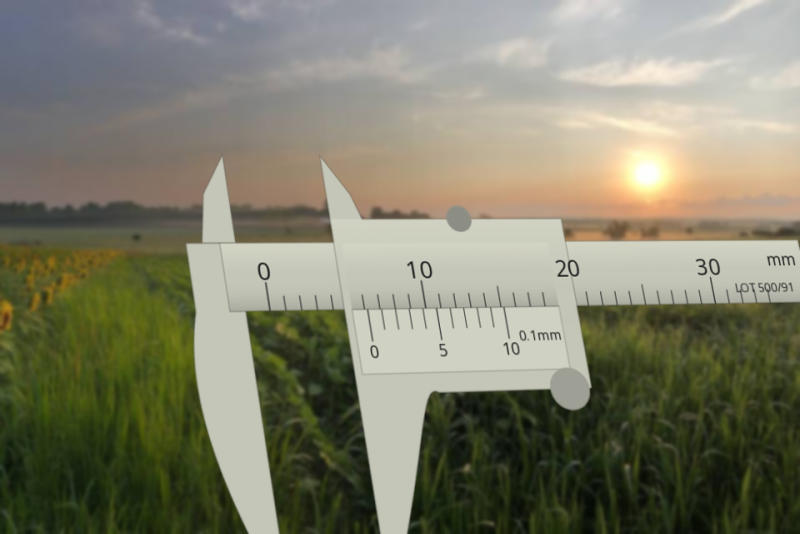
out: **6.2** mm
